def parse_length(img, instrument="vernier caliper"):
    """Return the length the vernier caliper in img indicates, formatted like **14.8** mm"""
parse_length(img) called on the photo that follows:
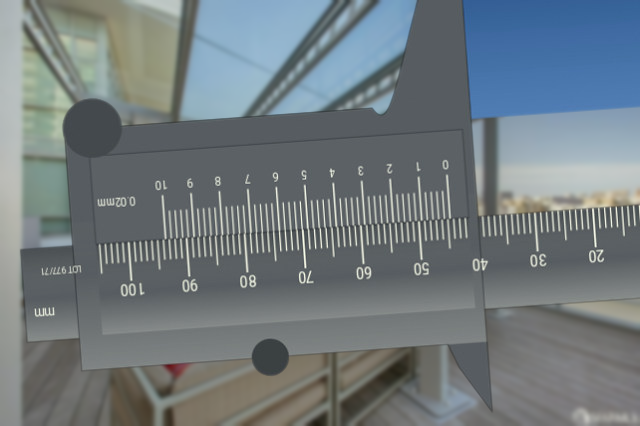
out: **44.6** mm
